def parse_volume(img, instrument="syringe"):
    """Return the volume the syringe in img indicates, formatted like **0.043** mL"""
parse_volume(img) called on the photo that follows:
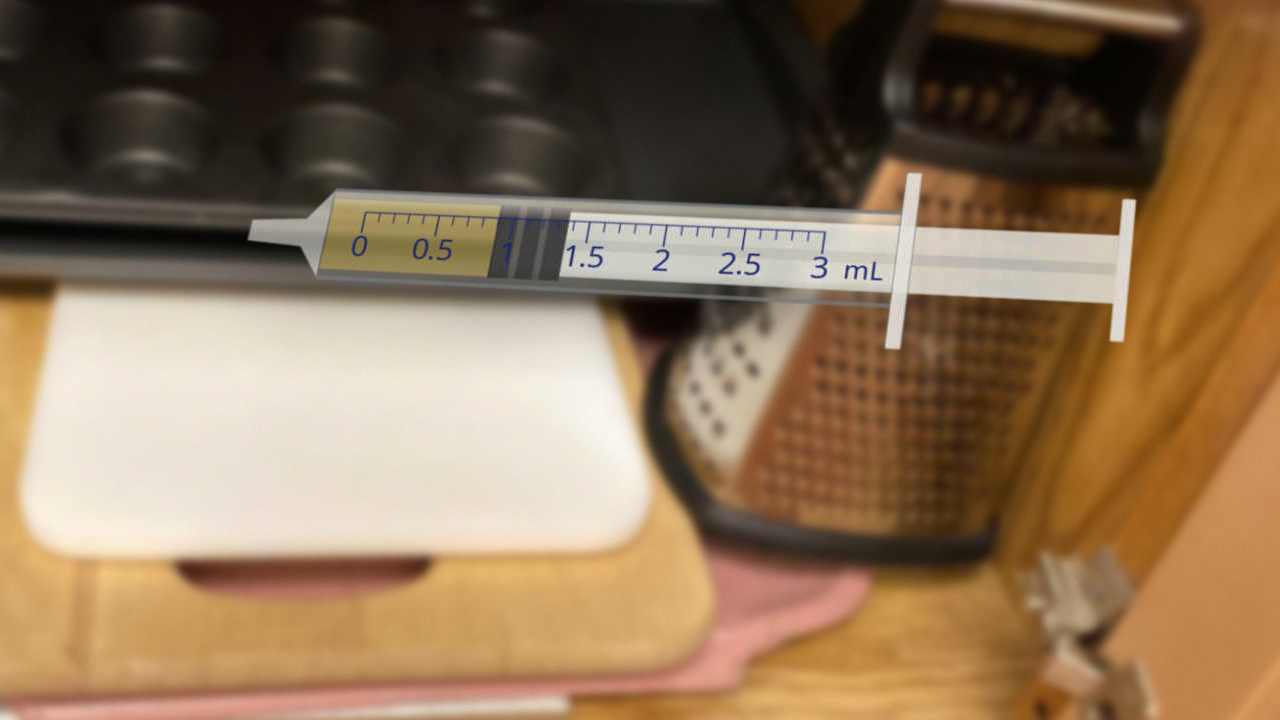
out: **0.9** mL
